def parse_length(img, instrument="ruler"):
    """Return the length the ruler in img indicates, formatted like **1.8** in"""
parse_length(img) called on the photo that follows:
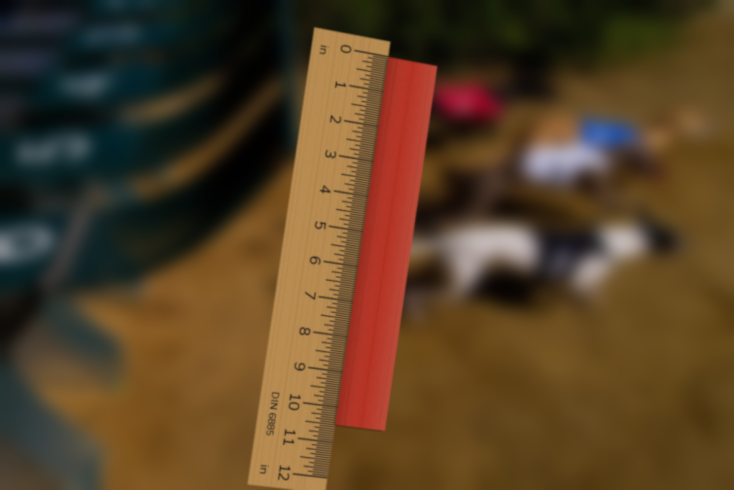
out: **10.5** in
